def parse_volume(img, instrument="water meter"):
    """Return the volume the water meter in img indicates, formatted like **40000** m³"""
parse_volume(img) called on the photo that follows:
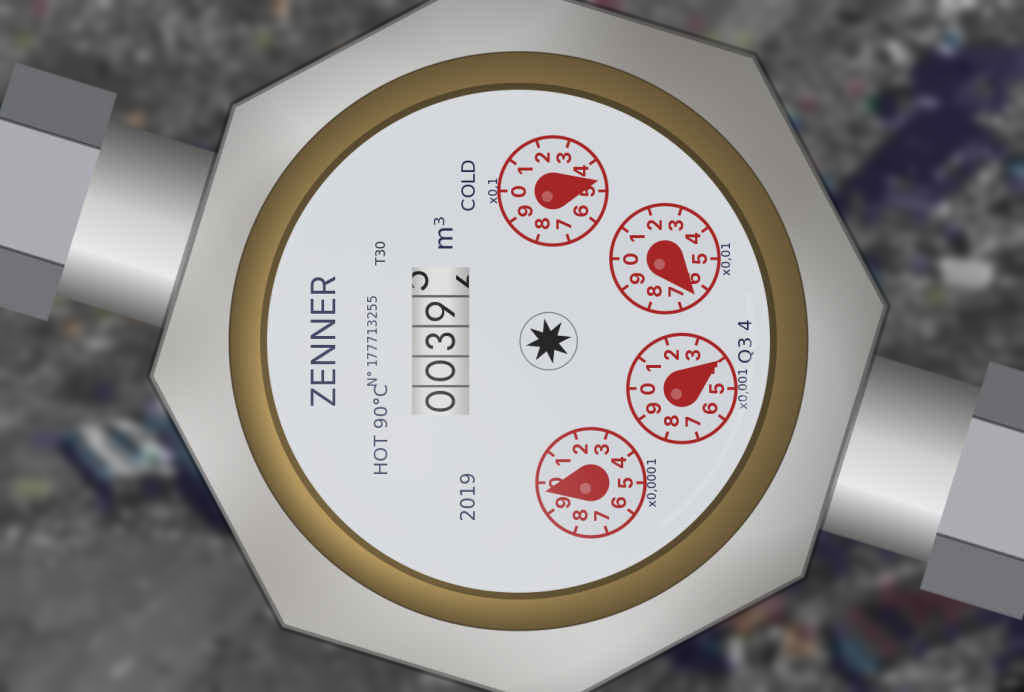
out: **395.4639** m³
